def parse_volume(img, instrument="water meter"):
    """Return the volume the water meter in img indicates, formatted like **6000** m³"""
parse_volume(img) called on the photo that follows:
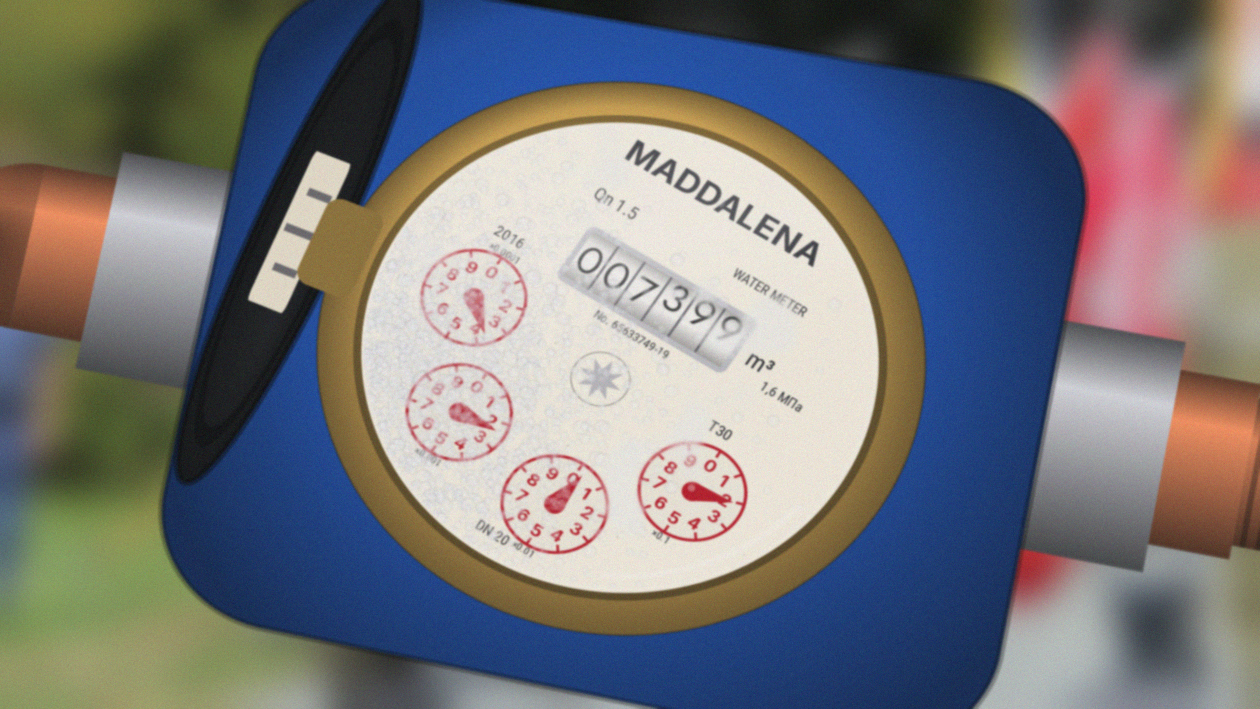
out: **7399.2023** m³
